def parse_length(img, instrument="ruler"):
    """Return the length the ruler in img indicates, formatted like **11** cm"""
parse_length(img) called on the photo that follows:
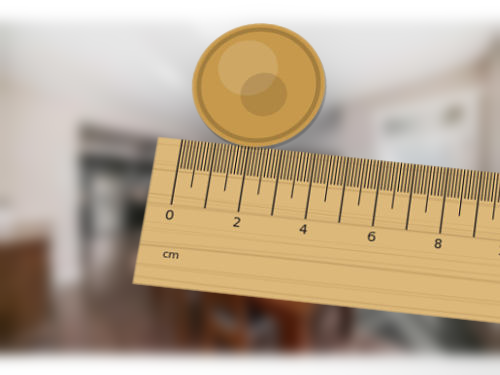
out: **4** cm
